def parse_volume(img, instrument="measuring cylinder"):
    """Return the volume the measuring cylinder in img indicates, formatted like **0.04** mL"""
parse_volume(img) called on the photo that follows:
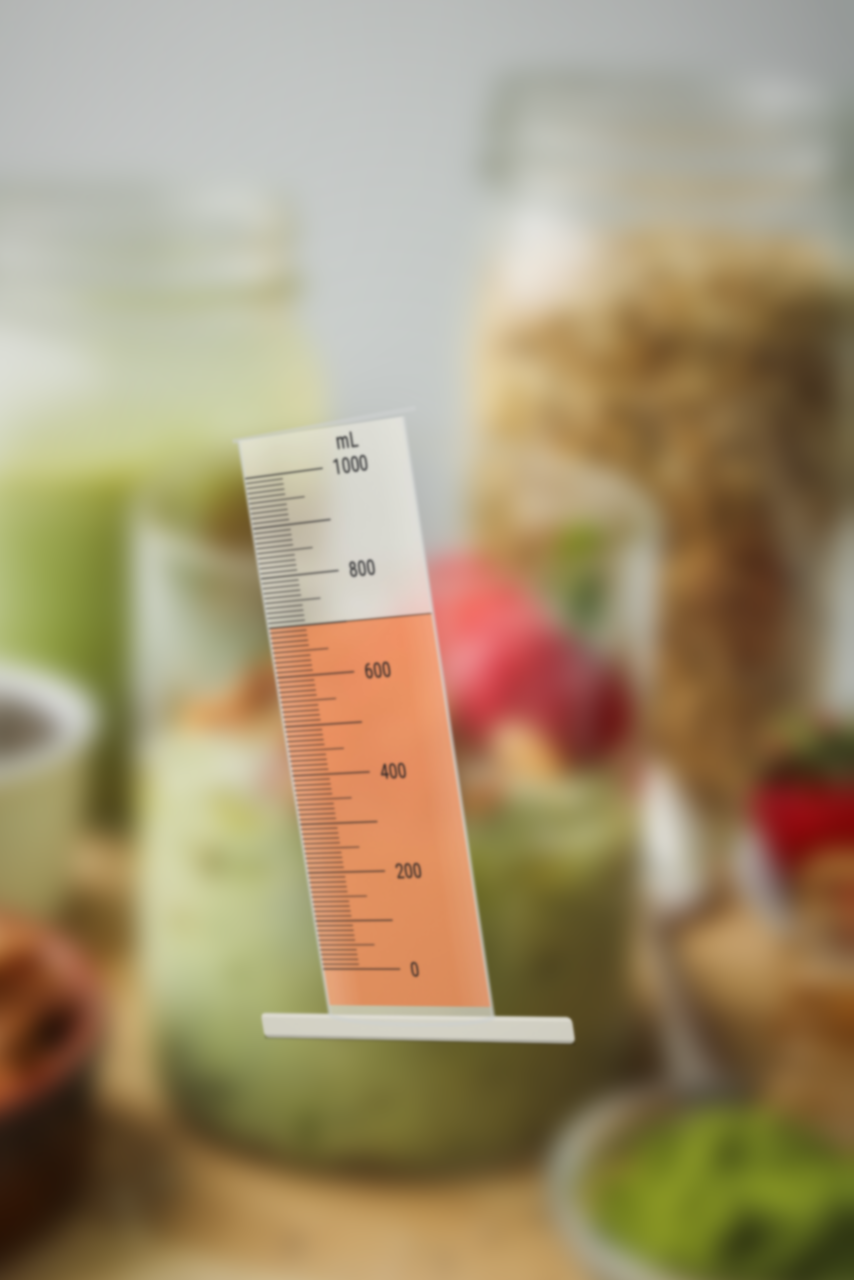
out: **700** mL
